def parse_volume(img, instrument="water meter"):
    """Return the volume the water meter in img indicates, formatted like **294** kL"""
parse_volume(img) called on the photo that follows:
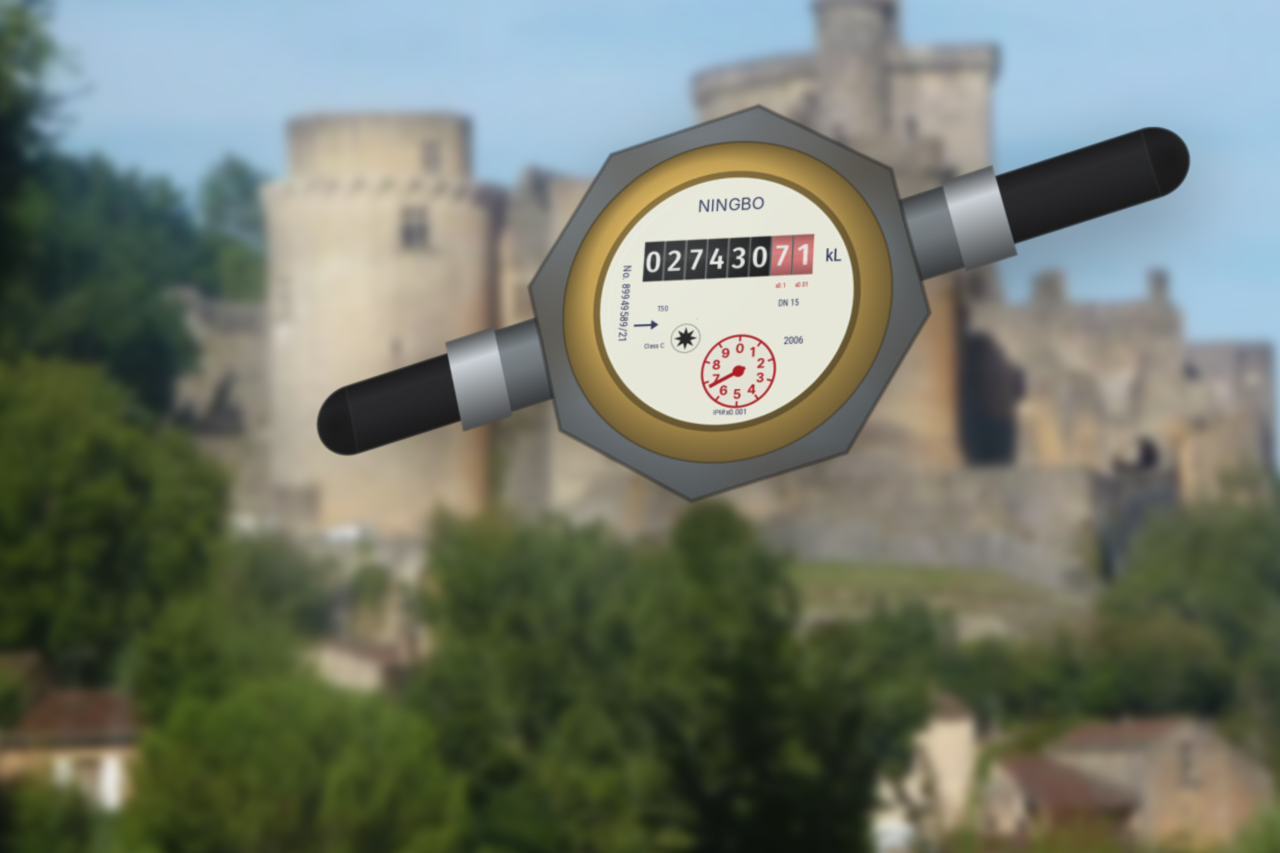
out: **27430.716** kL
